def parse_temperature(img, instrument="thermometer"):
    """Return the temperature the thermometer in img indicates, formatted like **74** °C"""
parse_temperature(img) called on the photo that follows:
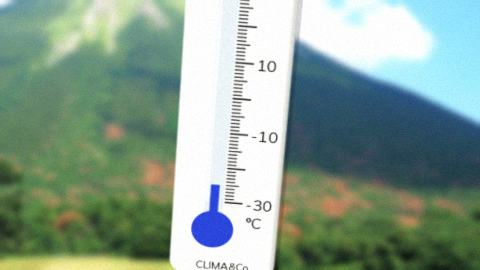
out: **-25** °C
